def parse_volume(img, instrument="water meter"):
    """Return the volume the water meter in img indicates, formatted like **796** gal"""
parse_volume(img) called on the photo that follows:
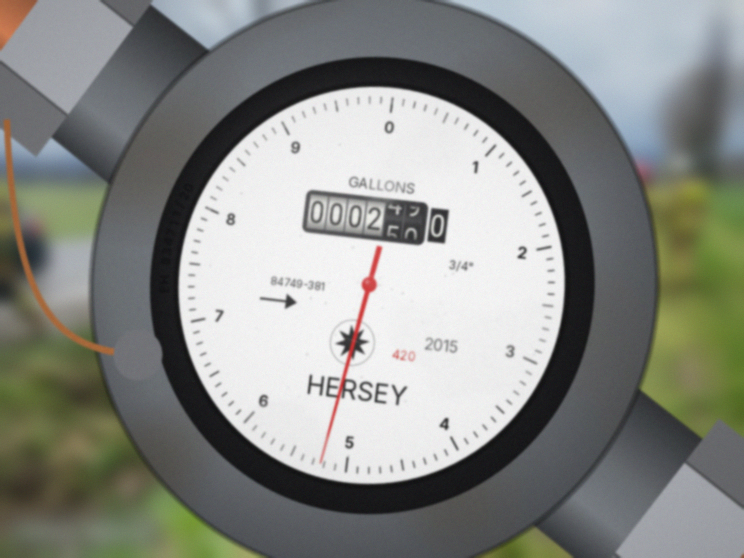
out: **2495.2** gal
